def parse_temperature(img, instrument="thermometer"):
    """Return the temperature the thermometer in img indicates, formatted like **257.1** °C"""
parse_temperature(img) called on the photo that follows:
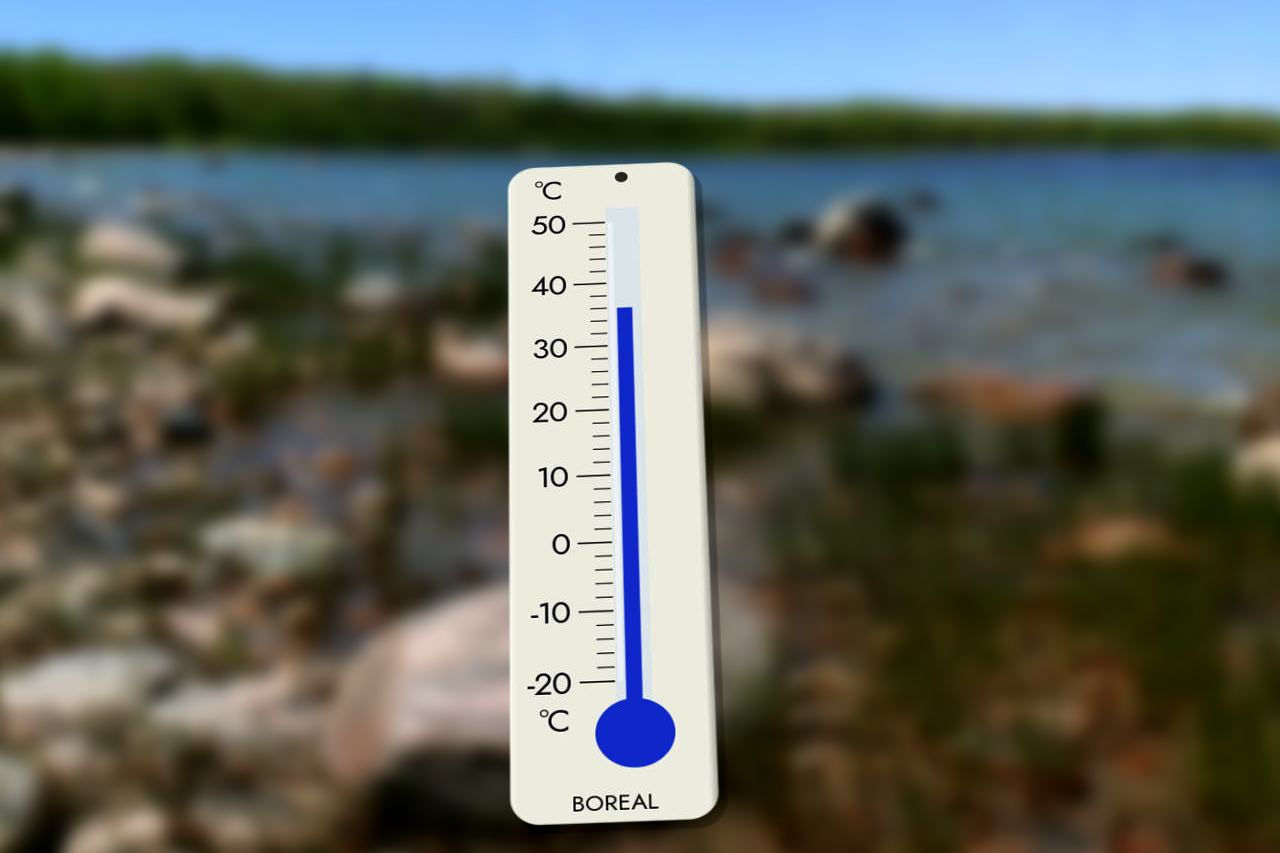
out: **36** °C
